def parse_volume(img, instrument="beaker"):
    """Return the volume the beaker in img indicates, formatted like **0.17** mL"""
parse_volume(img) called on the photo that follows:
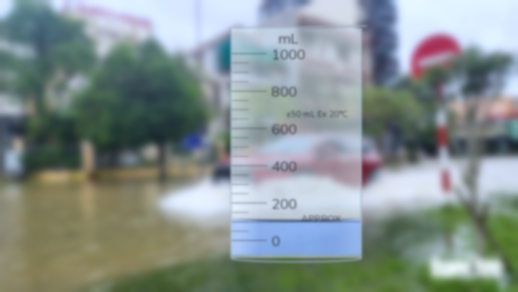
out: **100** mL
